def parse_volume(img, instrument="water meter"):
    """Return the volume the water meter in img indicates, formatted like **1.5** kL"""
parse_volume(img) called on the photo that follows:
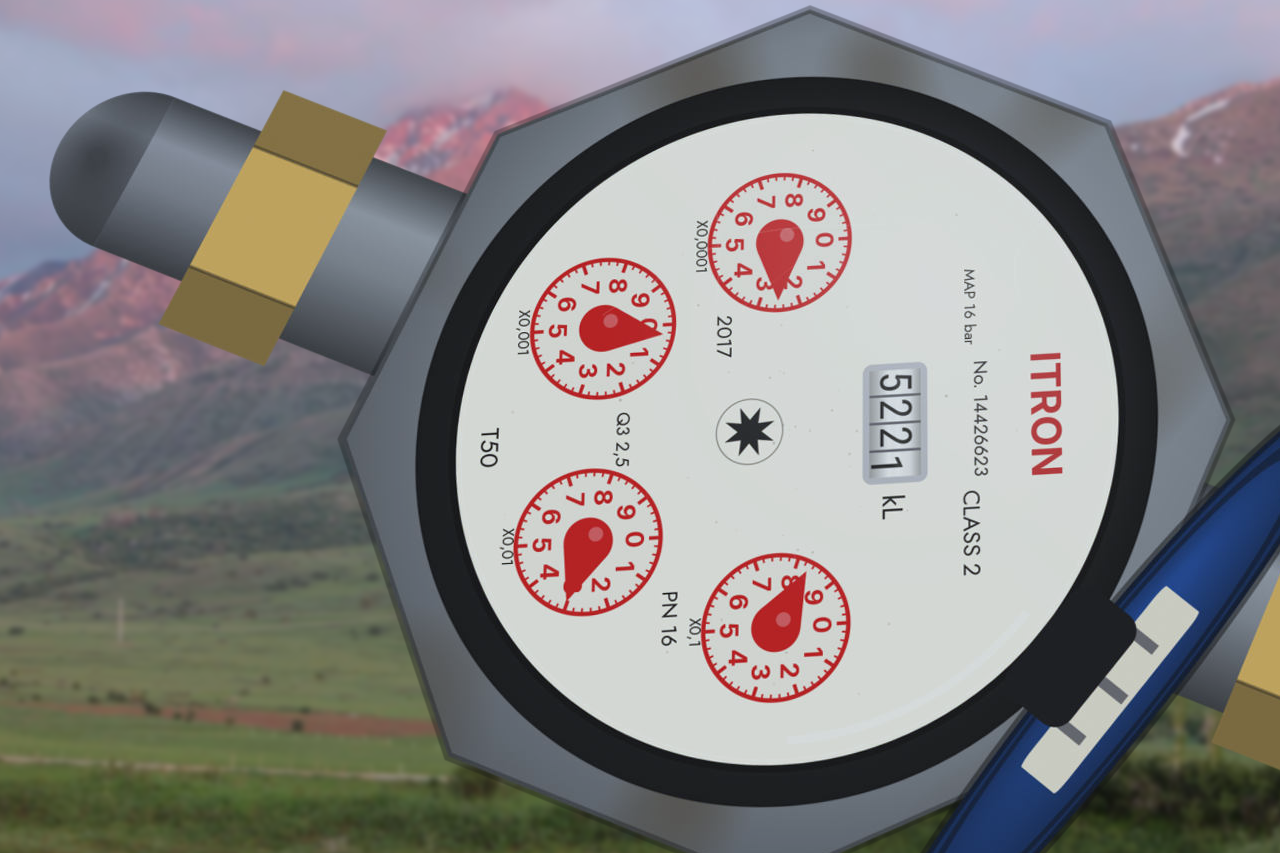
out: **5220.8302** kL
